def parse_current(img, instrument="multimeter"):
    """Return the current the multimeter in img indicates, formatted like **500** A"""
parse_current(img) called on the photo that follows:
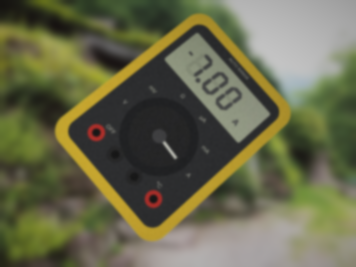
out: **-7.00** A
